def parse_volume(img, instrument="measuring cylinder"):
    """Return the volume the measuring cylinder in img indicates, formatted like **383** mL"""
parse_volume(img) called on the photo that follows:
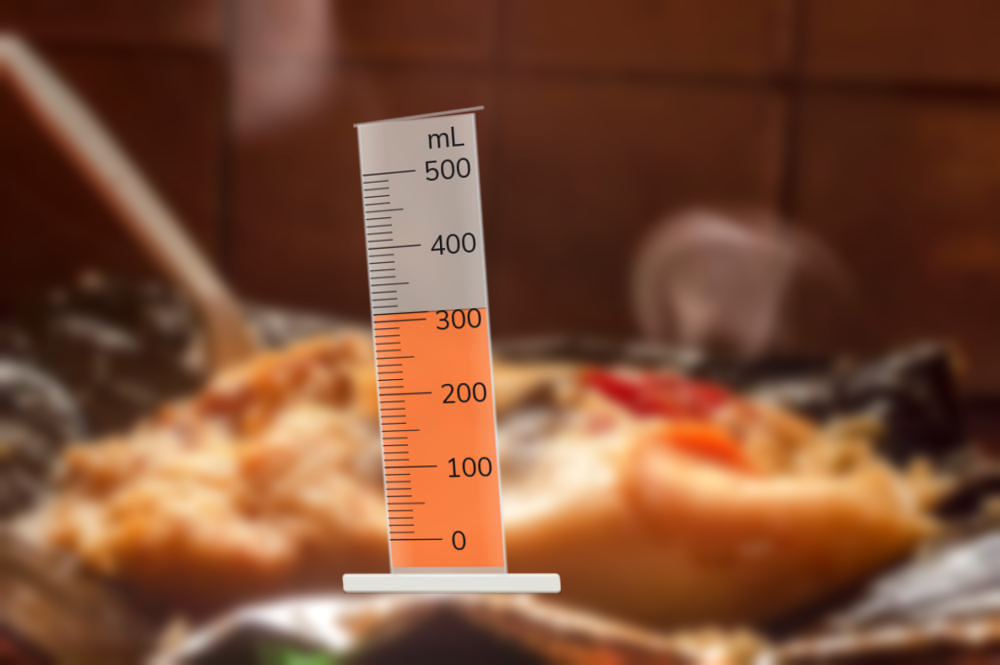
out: **310** mL
